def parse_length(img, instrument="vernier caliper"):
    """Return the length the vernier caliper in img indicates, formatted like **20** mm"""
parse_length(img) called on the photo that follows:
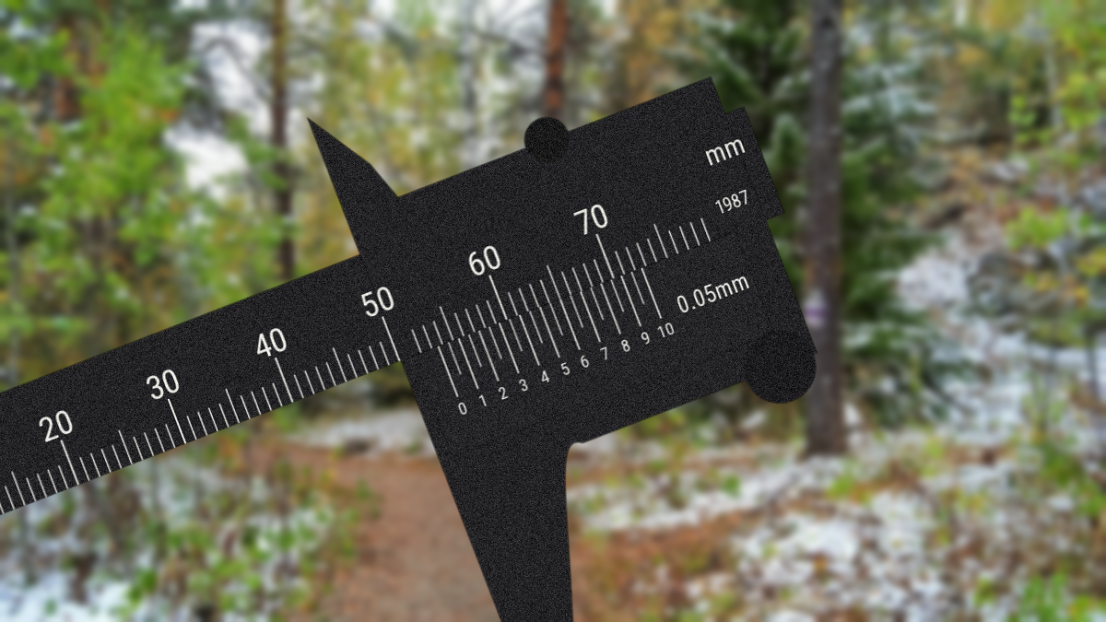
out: **53.6** mm
